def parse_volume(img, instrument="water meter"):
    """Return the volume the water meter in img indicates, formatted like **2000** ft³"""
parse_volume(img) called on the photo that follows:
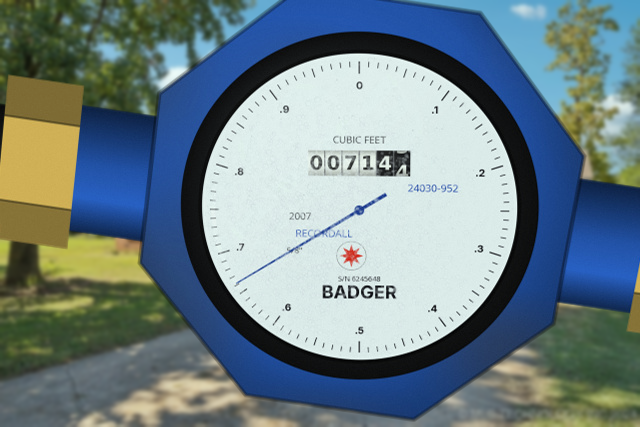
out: **7143.66** ft³
